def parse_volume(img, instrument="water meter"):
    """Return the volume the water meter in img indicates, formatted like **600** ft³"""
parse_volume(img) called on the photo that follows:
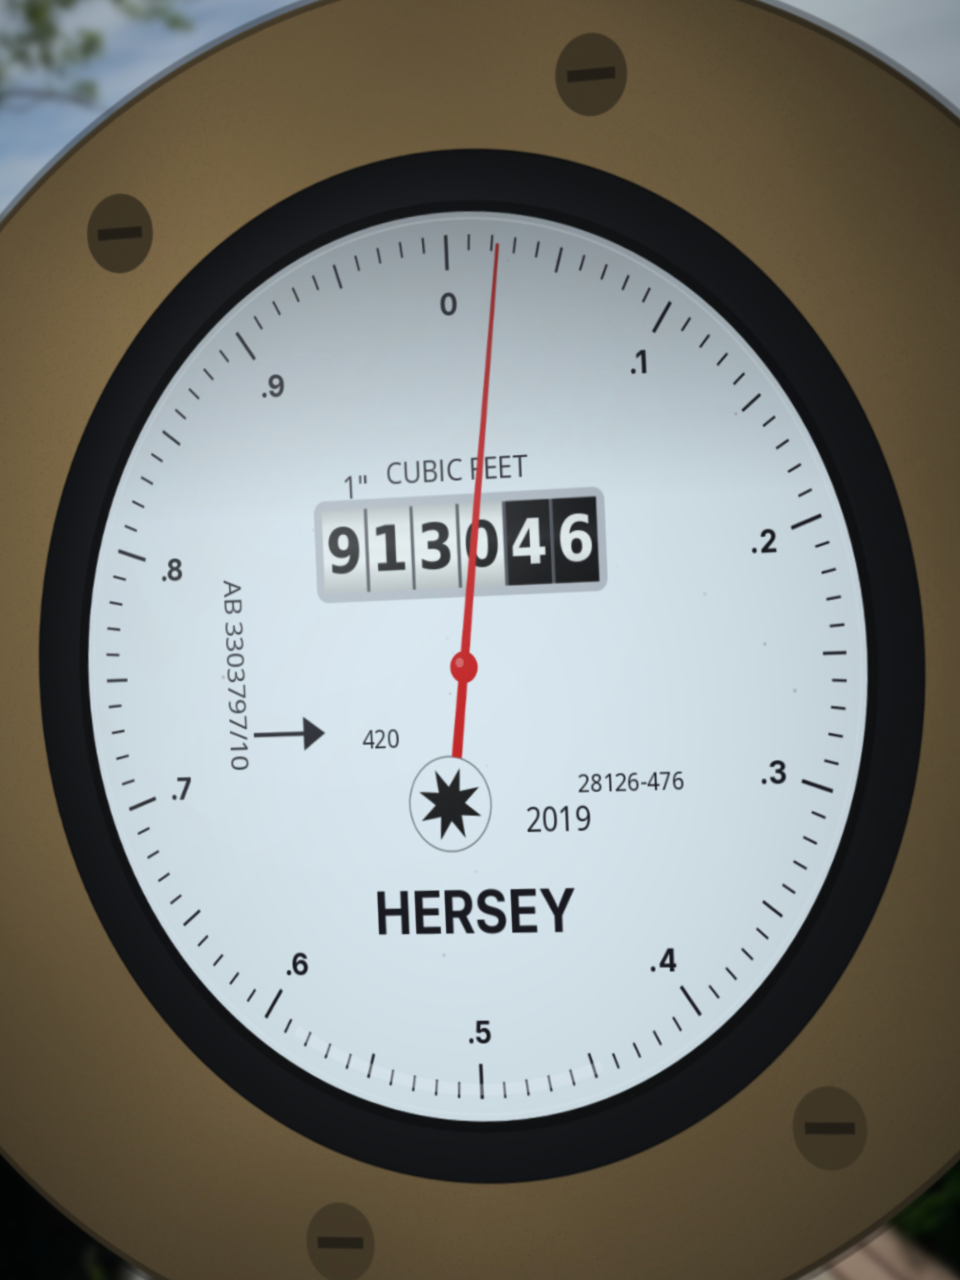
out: **913046.02** ft³
